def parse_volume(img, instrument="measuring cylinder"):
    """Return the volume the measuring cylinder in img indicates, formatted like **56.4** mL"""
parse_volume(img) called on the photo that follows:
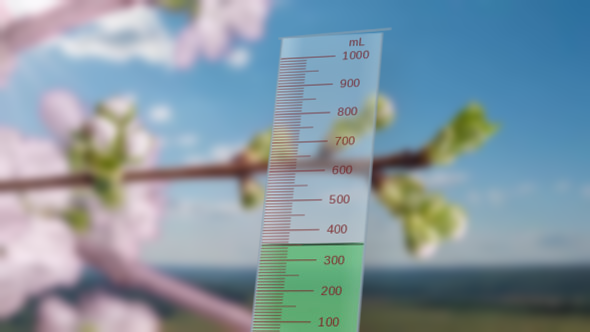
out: **350** mL
